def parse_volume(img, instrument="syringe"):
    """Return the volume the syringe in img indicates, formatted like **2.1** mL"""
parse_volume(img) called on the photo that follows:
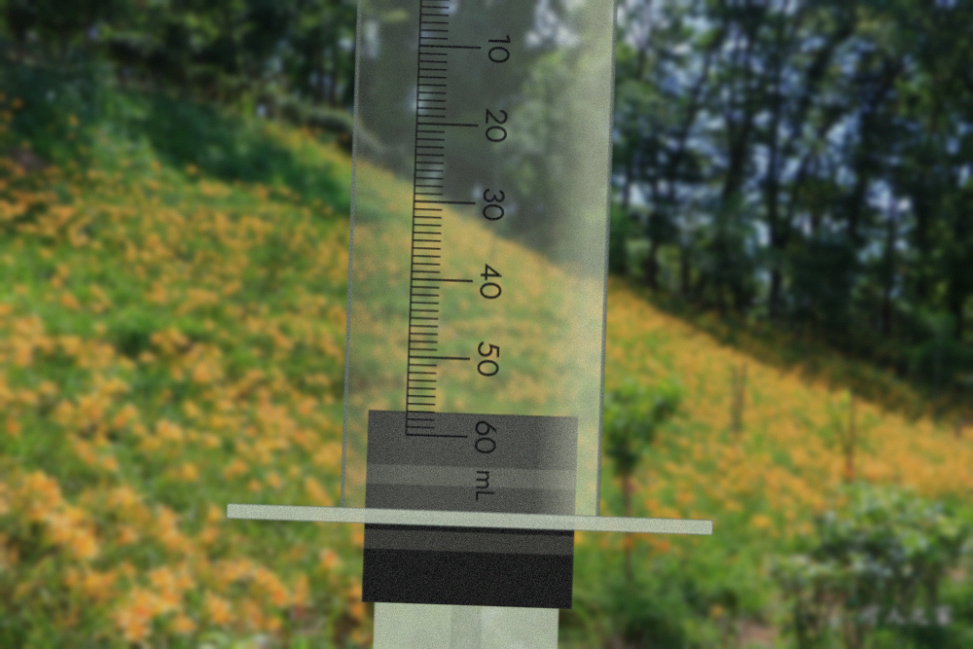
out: **57** mL
